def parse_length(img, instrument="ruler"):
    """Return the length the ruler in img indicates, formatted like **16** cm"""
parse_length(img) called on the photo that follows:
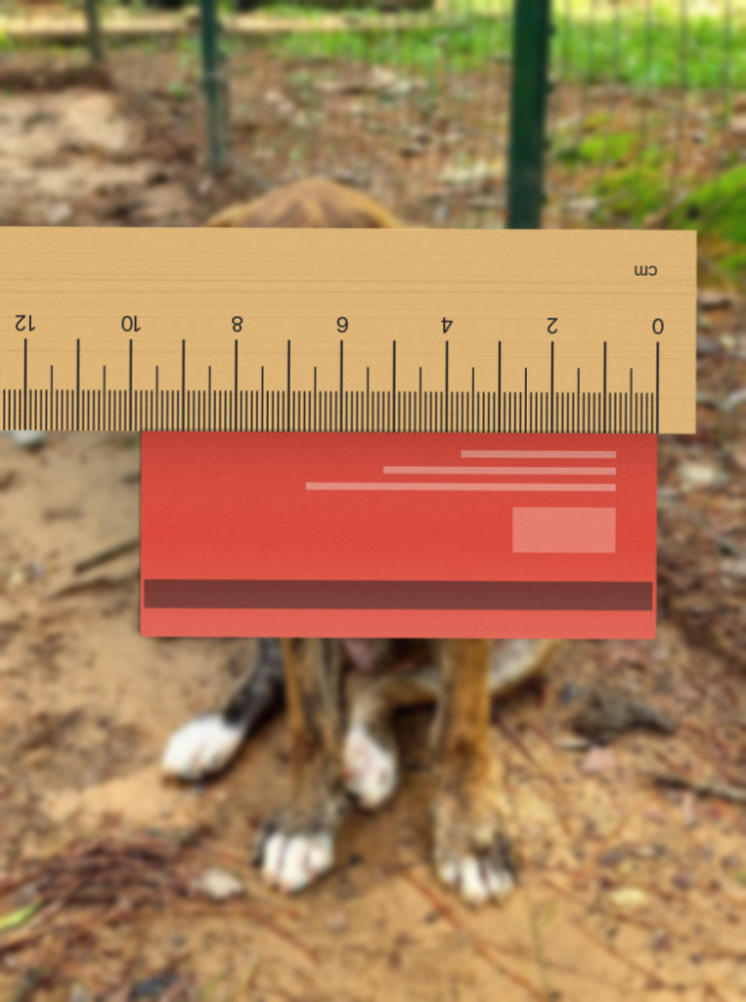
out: **9.8** cm
